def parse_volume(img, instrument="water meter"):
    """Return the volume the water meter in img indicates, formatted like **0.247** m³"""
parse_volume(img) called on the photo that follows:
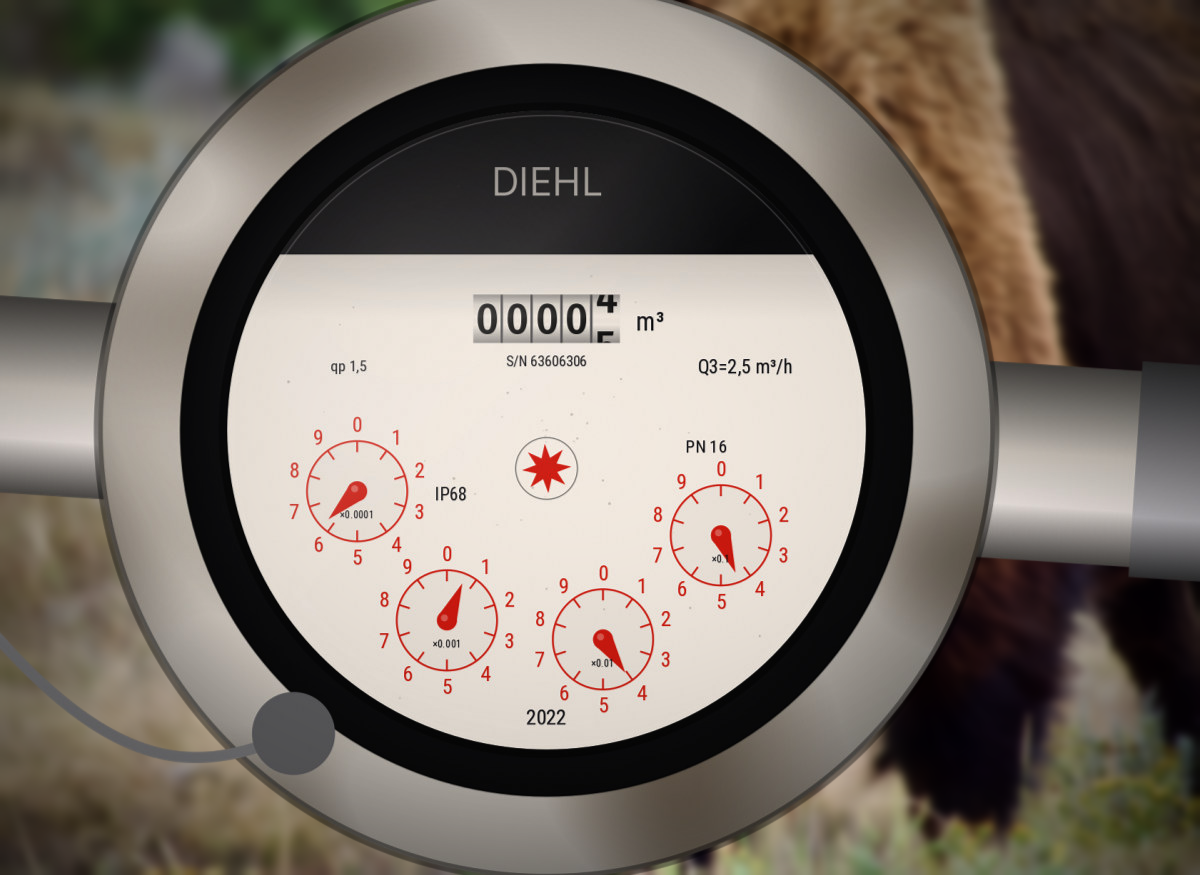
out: **4.4406** m³
